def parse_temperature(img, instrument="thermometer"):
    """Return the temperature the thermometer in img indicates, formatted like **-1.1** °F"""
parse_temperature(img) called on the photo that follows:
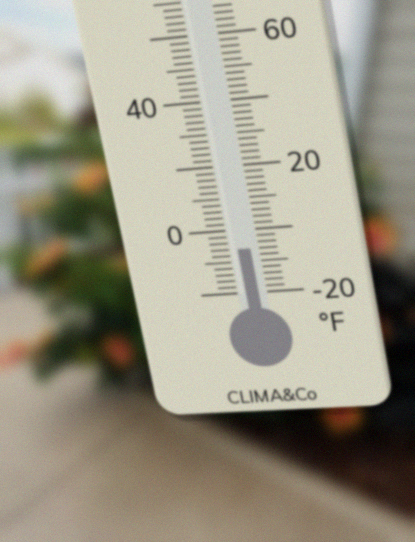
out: **-6** °F
